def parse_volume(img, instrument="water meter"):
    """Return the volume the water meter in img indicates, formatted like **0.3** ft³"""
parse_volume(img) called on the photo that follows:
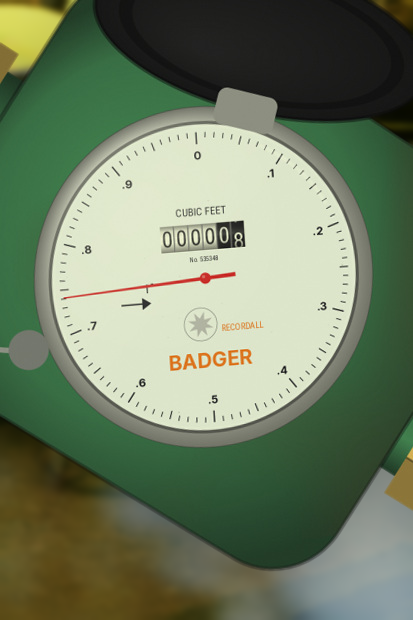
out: **7.74** ft³
